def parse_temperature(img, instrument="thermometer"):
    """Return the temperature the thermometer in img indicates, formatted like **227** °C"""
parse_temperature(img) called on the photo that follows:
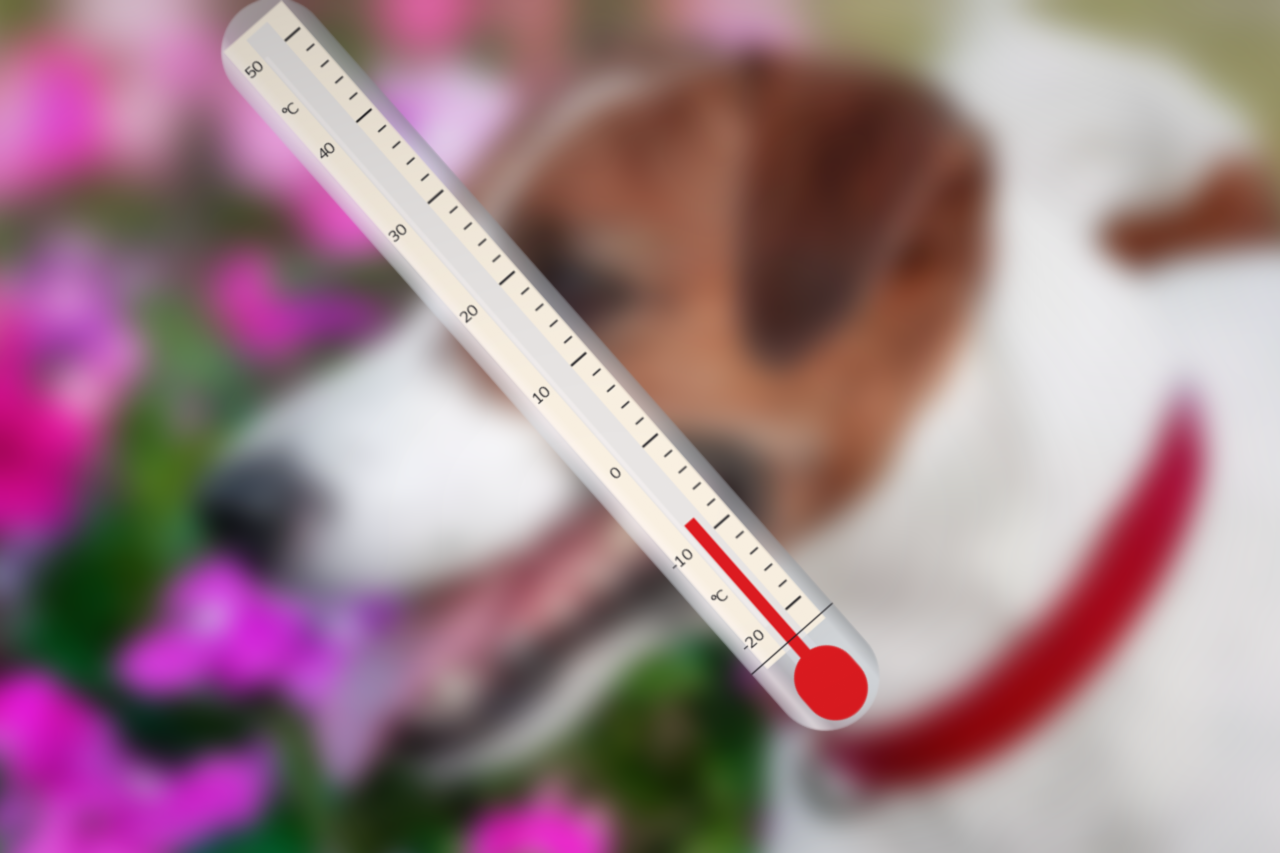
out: **-8** °C
